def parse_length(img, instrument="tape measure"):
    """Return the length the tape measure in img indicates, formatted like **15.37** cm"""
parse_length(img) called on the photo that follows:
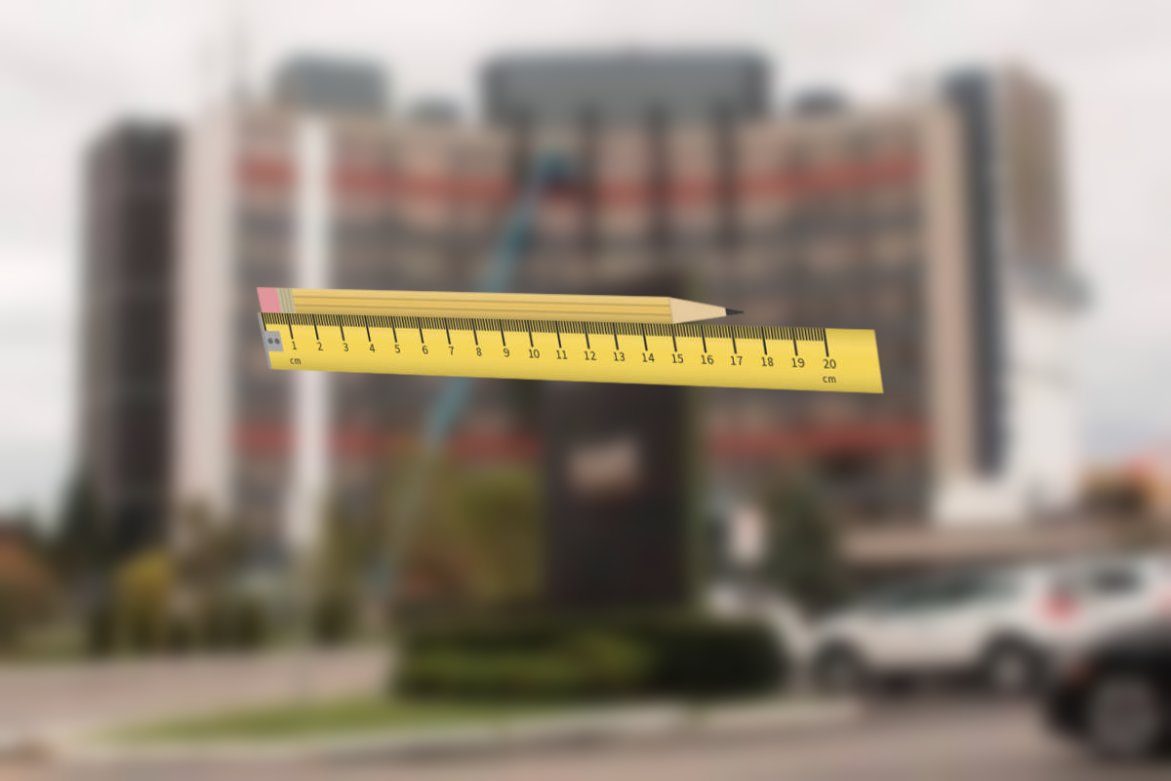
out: **17.5** cm
